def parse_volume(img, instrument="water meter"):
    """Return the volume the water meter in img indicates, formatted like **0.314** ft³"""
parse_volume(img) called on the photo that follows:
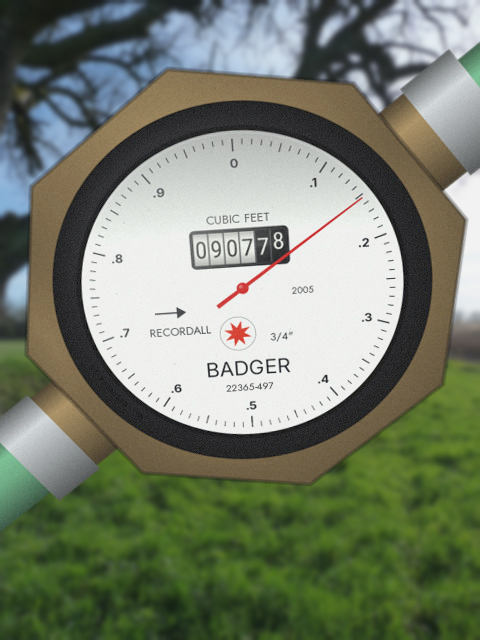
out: **90778.15** ft³
